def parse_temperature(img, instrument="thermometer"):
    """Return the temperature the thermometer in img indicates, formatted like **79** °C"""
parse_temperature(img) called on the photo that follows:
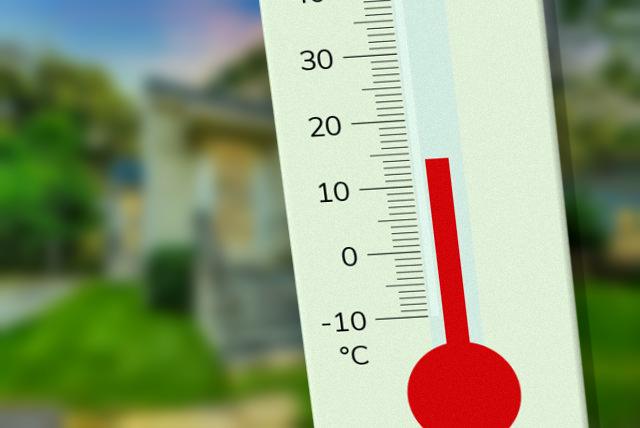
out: **14** °C
